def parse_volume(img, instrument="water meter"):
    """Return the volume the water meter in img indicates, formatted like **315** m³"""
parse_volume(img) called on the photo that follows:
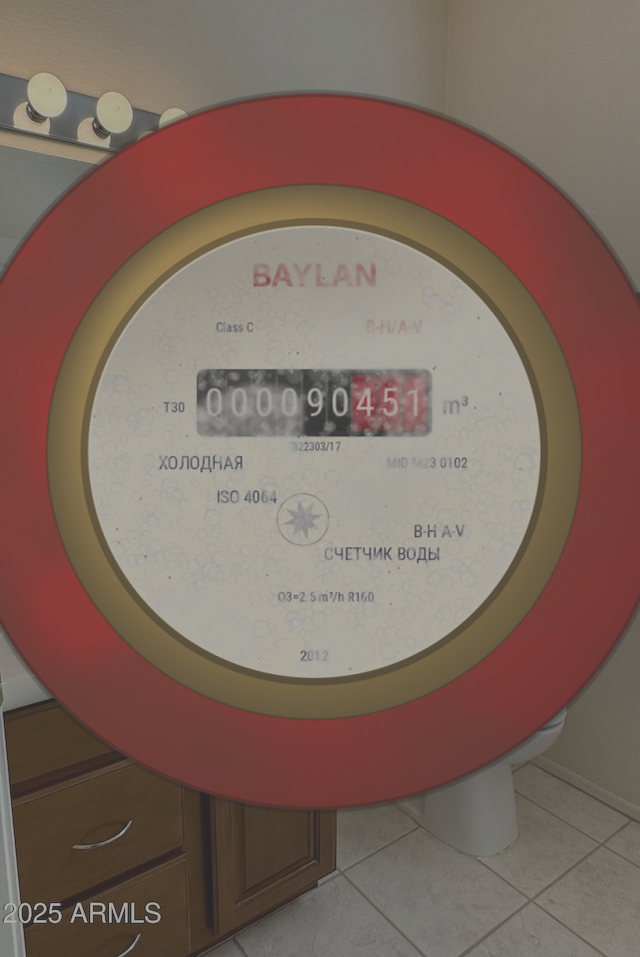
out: **90.451** m³
